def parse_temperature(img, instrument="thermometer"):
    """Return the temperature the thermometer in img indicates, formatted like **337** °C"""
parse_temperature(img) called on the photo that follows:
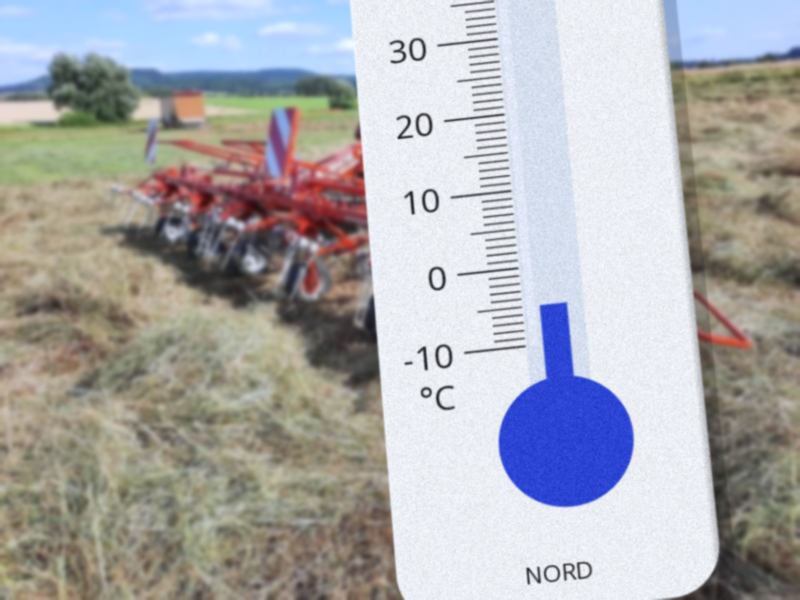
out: **-5** °C
